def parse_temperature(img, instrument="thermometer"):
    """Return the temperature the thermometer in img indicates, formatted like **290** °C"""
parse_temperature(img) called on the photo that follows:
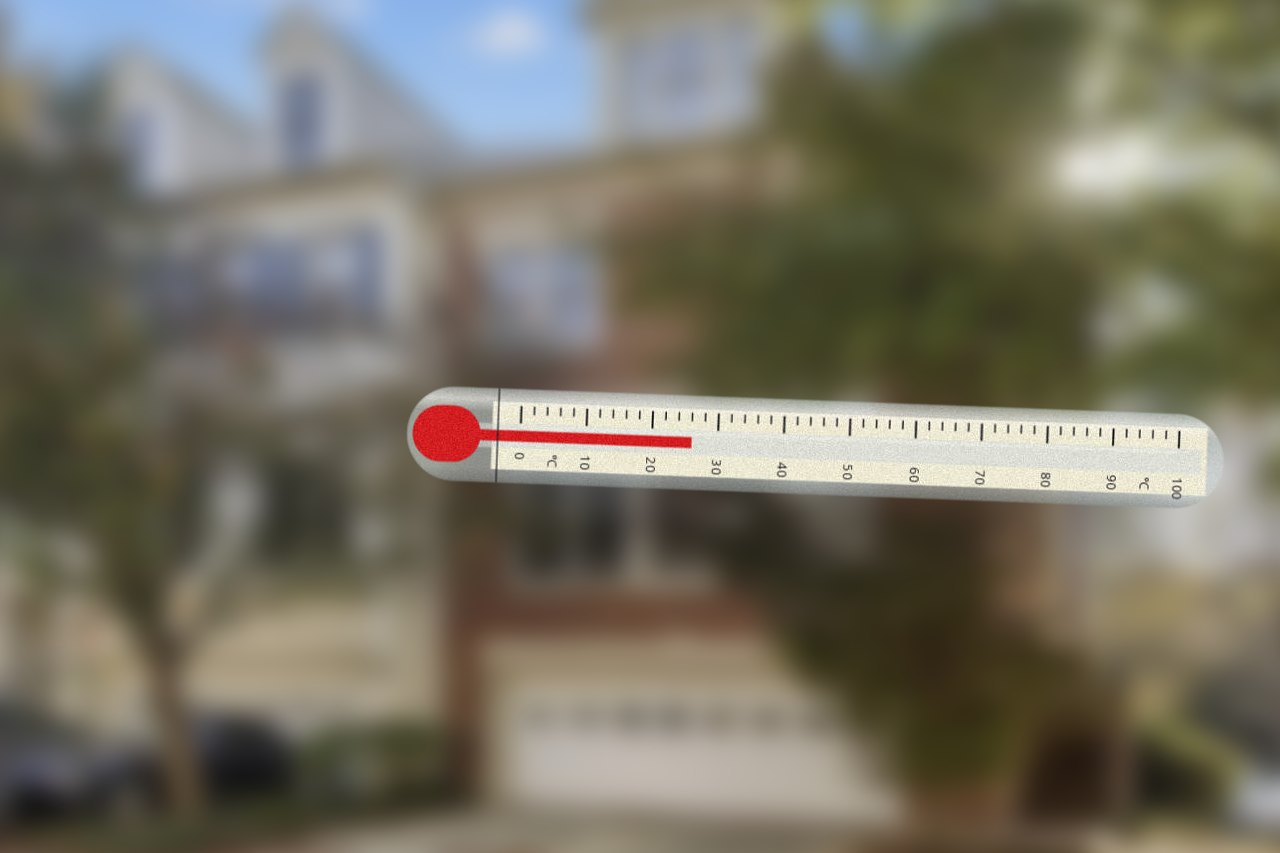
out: **26** °C
